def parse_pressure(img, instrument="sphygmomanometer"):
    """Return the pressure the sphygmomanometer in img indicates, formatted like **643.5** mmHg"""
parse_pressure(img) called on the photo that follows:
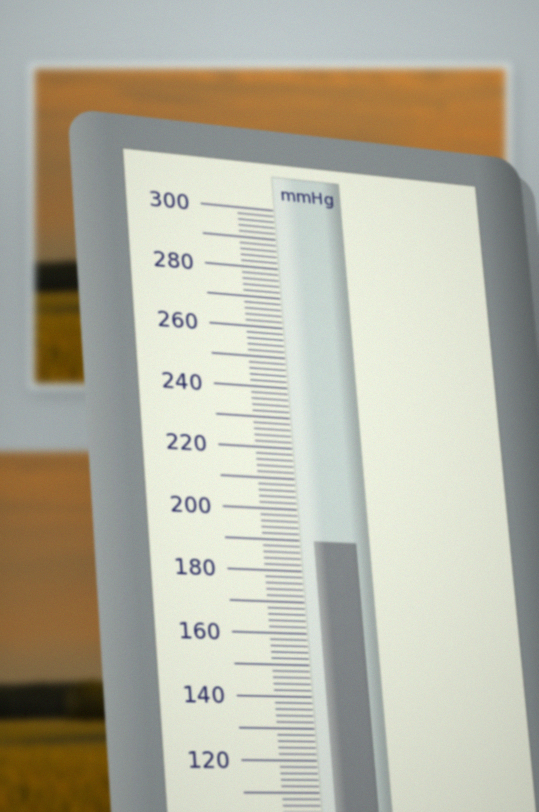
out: **190** mmHg
